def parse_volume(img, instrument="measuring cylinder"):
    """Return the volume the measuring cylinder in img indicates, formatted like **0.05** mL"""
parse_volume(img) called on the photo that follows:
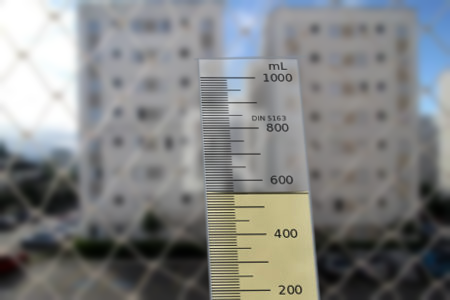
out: **550** mL
